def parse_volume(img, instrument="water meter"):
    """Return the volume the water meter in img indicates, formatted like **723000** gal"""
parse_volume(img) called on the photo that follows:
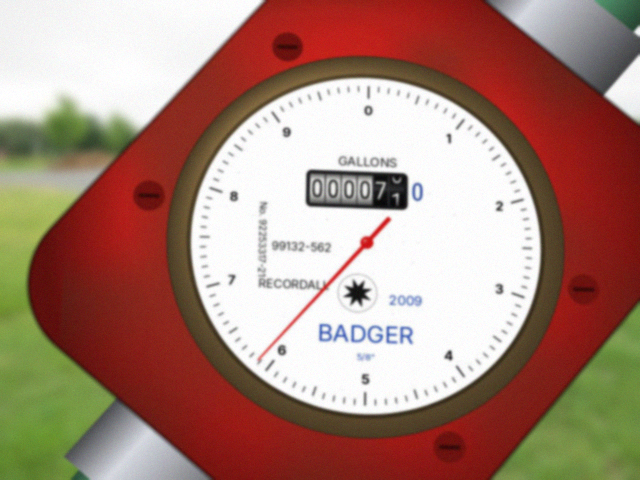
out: **706.1** gal
